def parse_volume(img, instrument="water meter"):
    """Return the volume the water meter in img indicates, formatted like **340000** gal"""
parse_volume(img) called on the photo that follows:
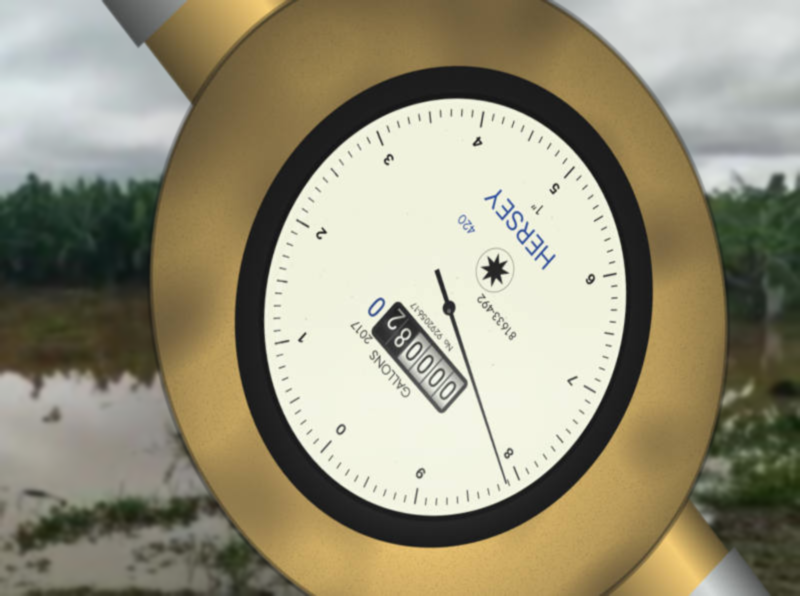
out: **818.1** gal
